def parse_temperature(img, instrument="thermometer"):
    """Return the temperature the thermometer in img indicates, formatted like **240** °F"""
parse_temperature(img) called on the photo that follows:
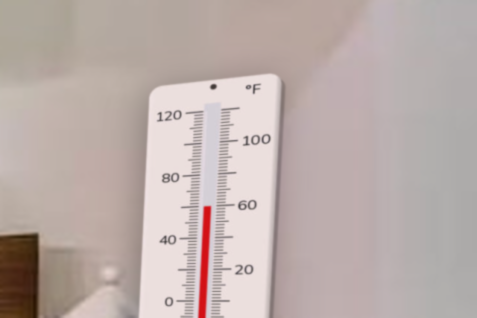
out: **60** °F
